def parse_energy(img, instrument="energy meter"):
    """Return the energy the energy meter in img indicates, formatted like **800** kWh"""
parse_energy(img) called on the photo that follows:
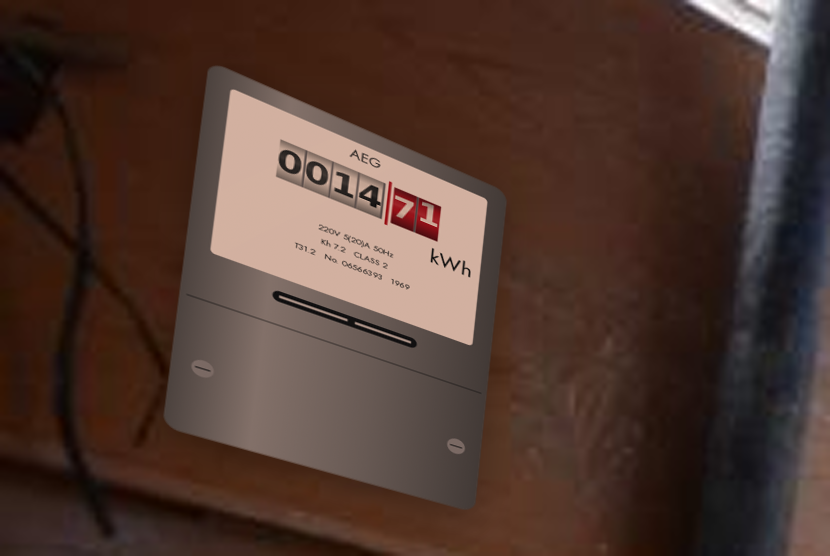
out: **14.71** kWh
